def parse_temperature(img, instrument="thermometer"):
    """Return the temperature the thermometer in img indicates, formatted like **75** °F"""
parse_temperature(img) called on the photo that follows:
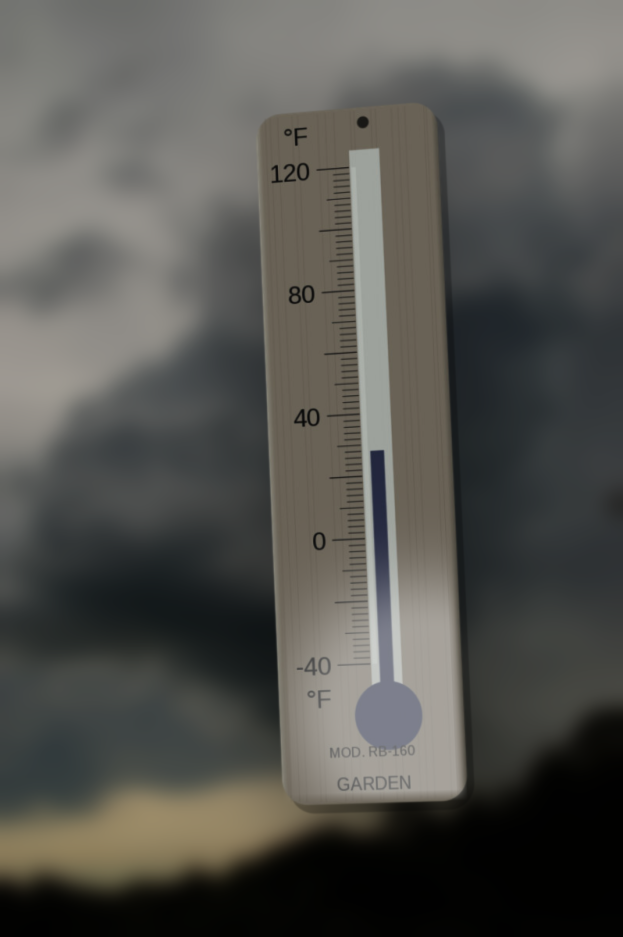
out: **28** °F
